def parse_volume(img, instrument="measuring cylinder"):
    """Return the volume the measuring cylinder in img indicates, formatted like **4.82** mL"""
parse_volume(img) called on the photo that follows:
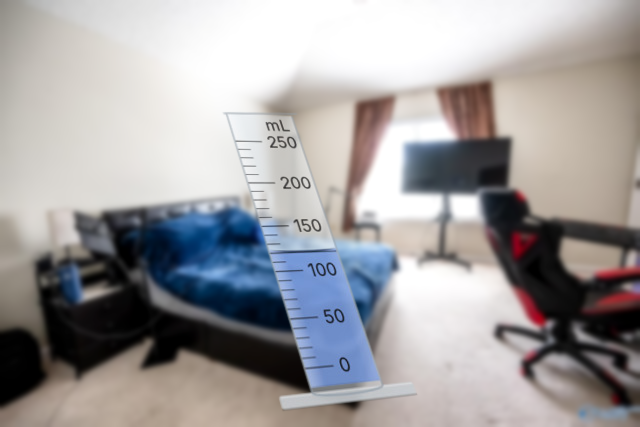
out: **120** mL
